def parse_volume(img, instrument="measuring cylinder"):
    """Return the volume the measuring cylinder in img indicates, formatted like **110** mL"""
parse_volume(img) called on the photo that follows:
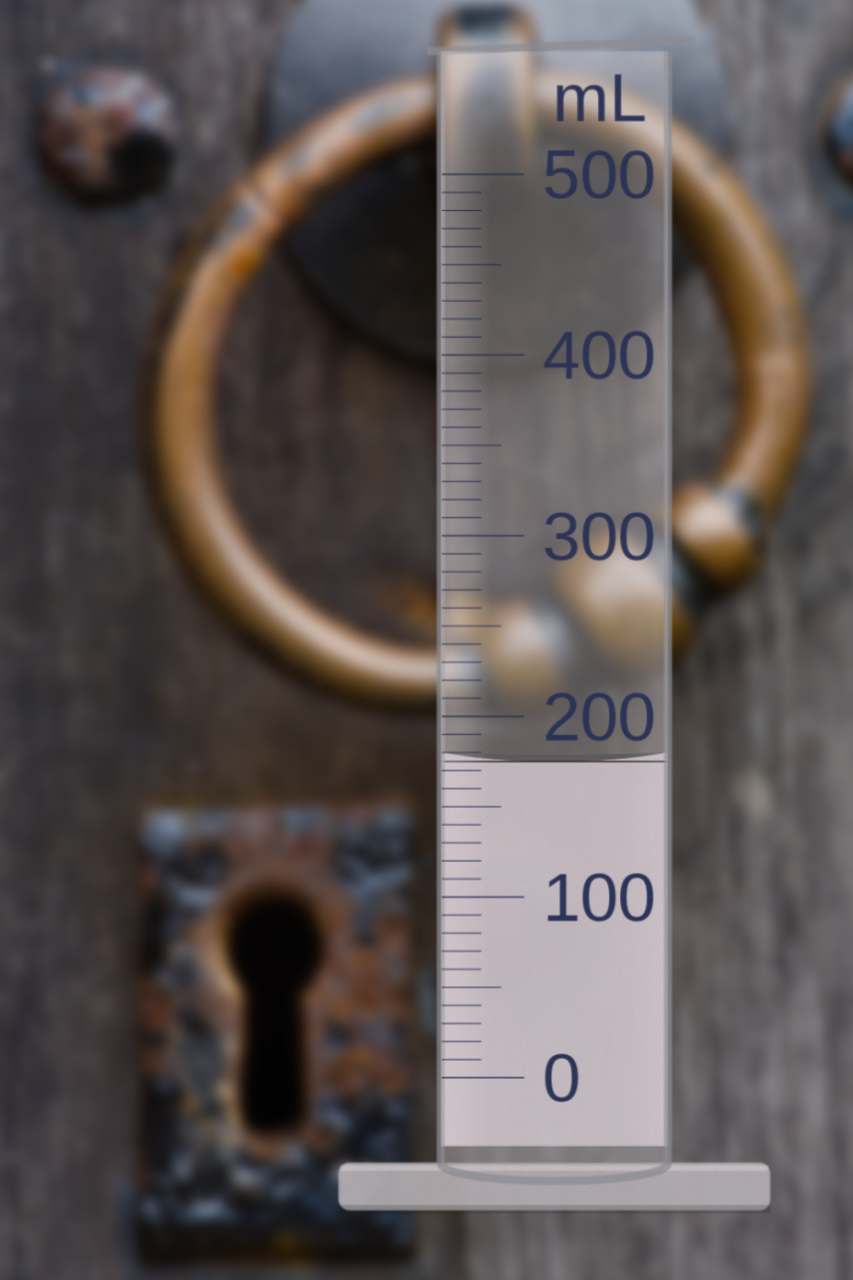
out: **175** mL
